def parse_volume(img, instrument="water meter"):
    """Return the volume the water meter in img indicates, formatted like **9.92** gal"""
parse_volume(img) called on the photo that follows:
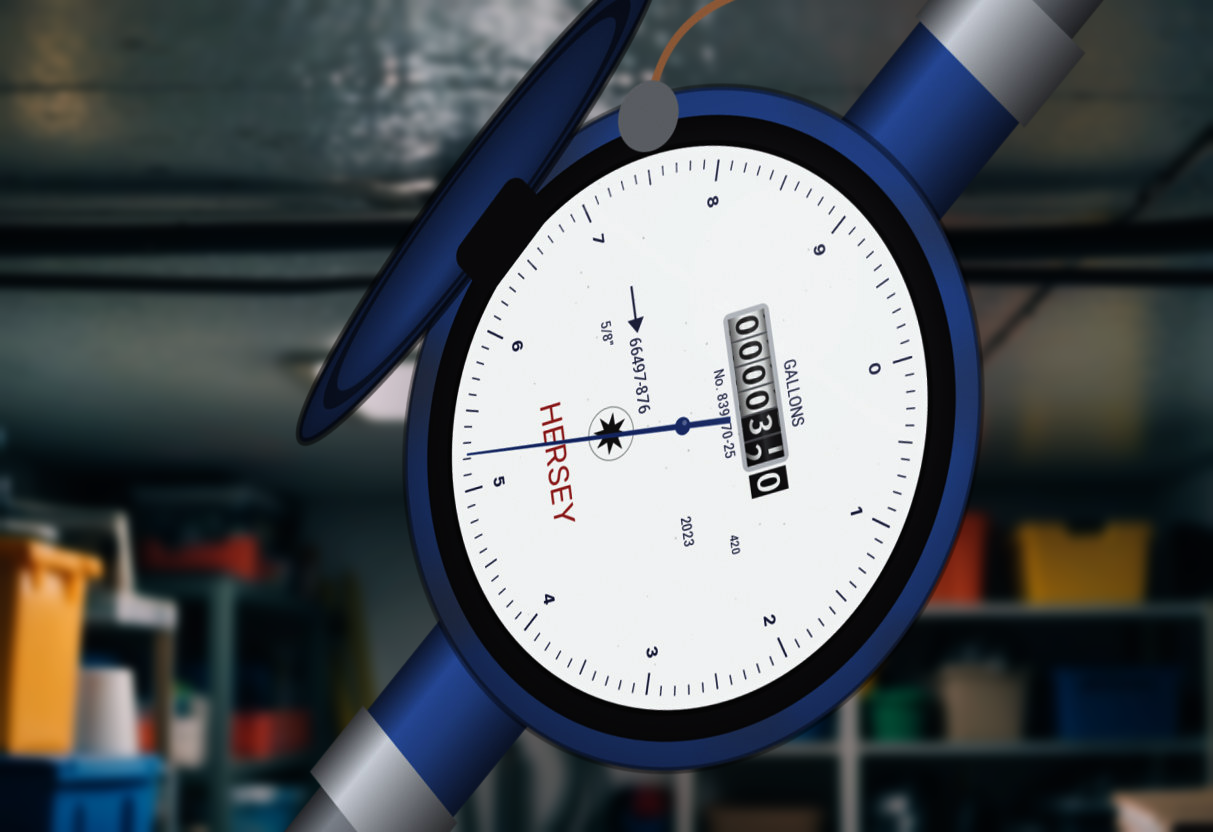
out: **315.2** gal
